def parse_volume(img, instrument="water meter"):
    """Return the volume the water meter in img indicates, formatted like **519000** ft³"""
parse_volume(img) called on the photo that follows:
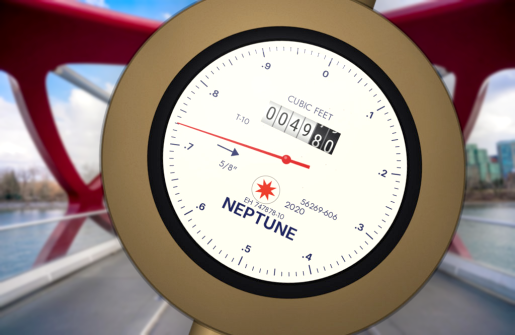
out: **4979.73** ft³
